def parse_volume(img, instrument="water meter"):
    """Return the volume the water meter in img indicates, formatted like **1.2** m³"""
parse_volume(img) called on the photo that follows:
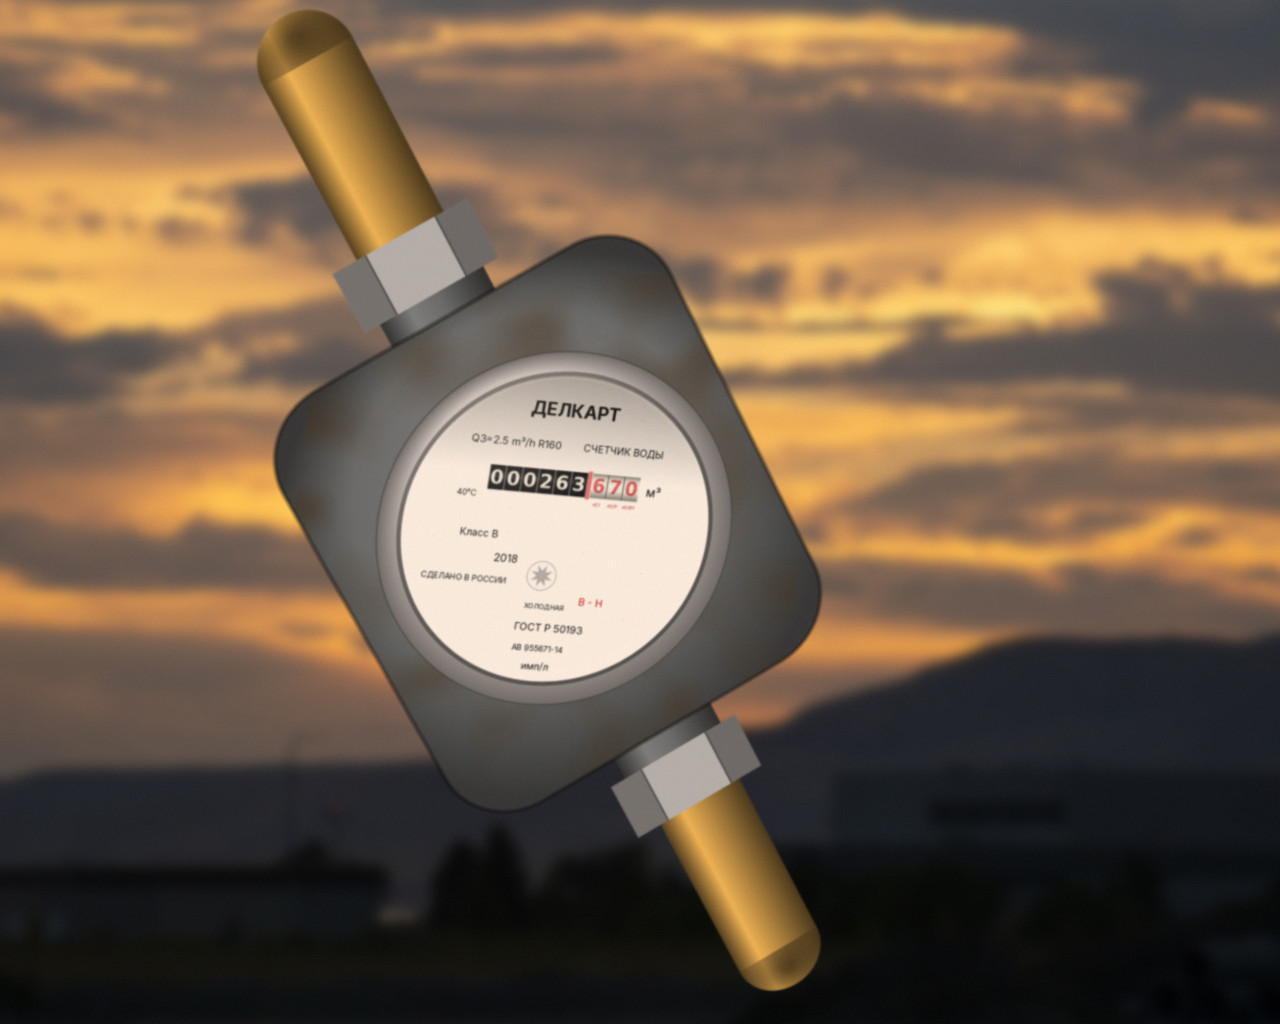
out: **263.670** m³
